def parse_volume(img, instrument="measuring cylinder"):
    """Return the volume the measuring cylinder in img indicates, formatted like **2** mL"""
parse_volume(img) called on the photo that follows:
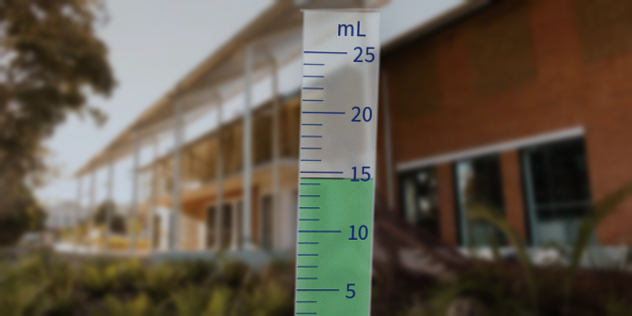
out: **14.5** mL
